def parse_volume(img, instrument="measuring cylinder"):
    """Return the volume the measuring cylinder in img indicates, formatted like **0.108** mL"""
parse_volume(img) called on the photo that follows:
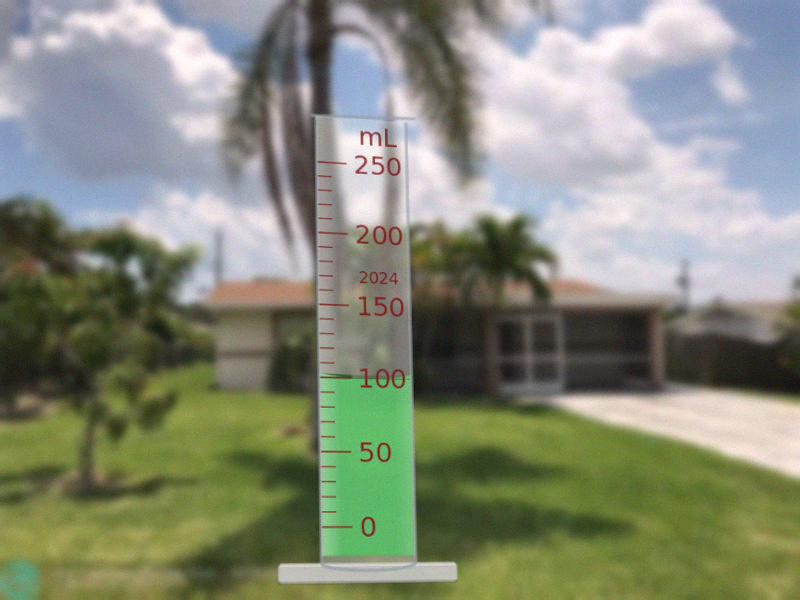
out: **100** mL
